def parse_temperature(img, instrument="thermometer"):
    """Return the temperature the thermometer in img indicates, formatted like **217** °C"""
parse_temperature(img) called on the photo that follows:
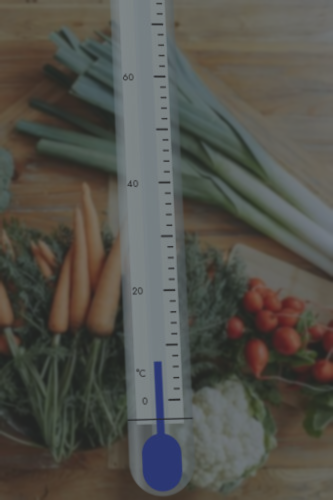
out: **7** °C
